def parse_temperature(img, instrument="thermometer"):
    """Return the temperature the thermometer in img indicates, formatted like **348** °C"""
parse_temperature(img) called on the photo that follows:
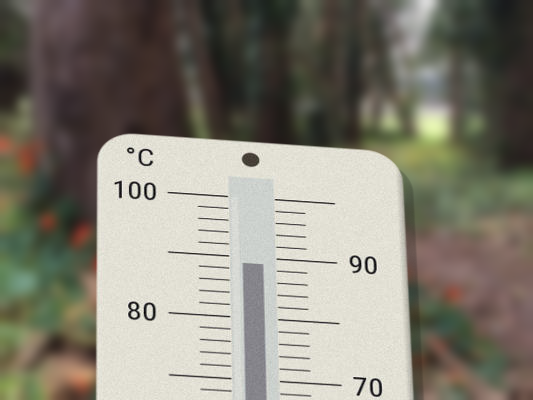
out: **89** °C
